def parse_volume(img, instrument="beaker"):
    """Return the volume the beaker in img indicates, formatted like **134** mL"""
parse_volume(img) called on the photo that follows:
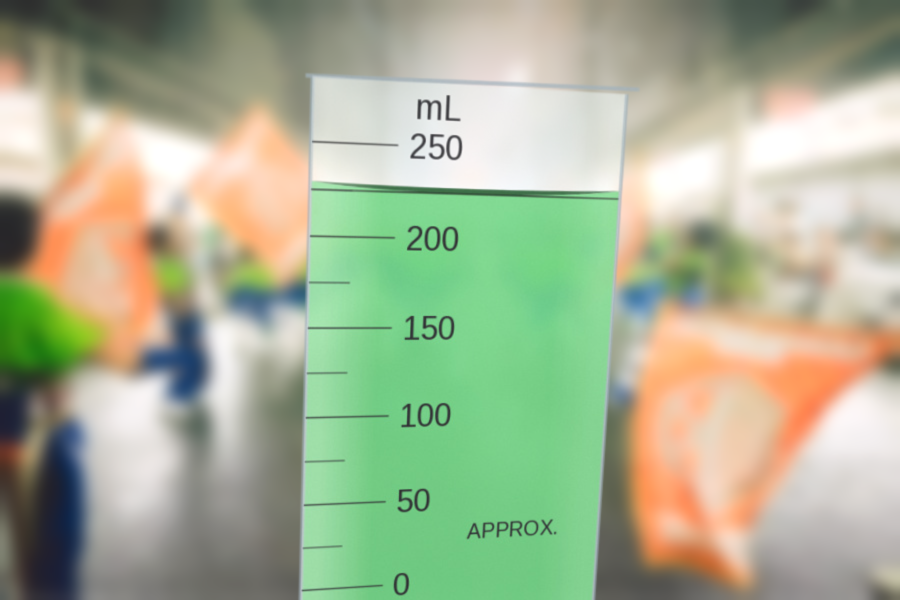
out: **225** mL
